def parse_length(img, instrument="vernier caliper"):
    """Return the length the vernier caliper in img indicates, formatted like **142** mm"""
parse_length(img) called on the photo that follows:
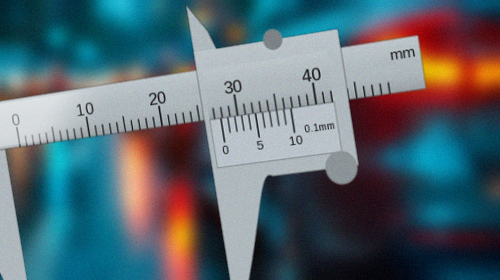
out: **27.8** mm
